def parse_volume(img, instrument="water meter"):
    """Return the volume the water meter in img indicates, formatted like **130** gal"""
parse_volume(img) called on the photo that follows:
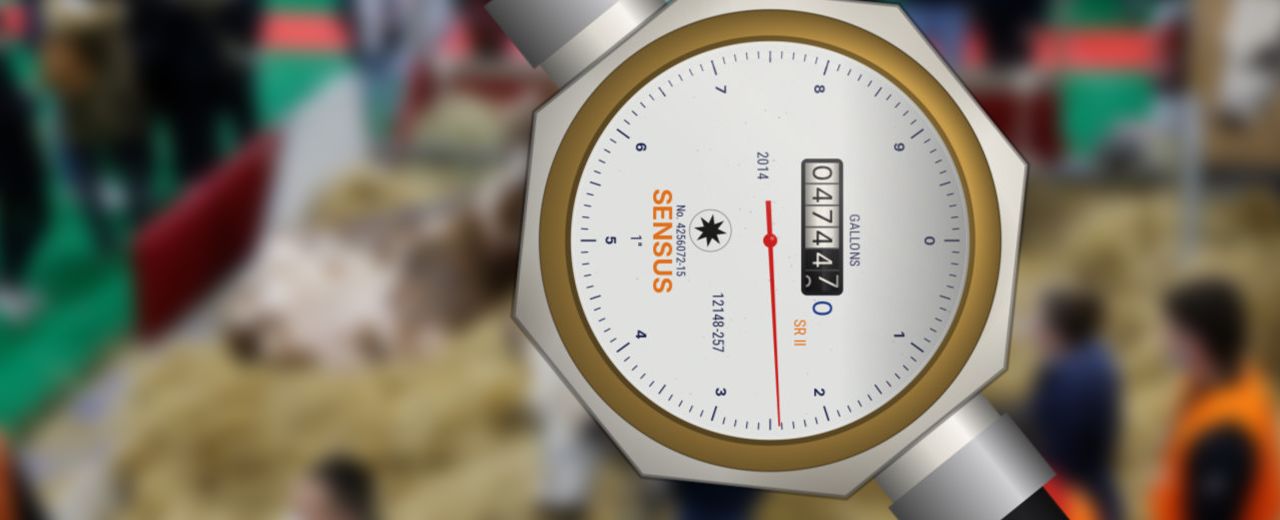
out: **474472.4** gal
